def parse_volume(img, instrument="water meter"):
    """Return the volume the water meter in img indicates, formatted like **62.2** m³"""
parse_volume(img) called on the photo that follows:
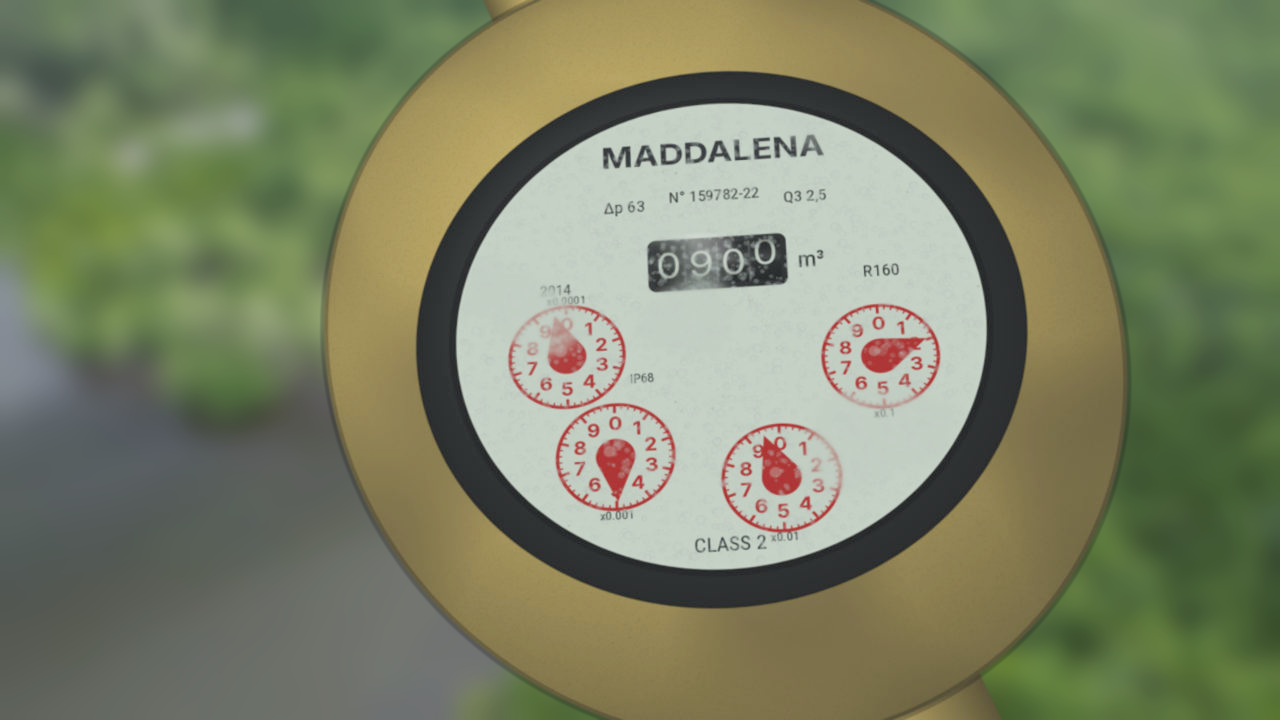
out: **900.1949** m³
